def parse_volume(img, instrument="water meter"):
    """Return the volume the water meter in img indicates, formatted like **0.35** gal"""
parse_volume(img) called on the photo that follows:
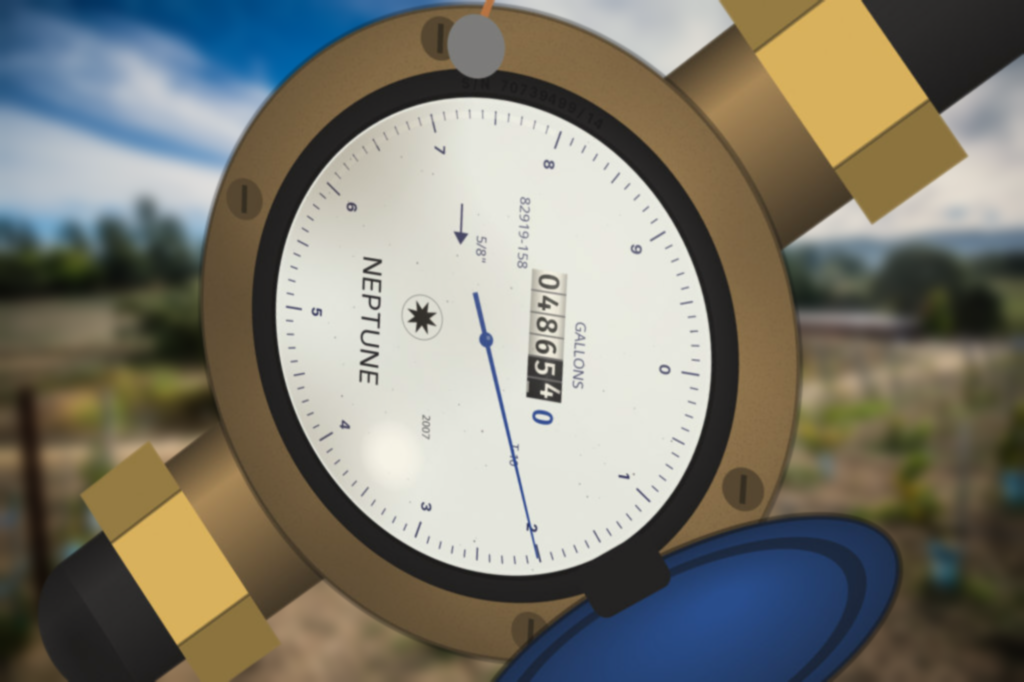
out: **486542.0** gal
